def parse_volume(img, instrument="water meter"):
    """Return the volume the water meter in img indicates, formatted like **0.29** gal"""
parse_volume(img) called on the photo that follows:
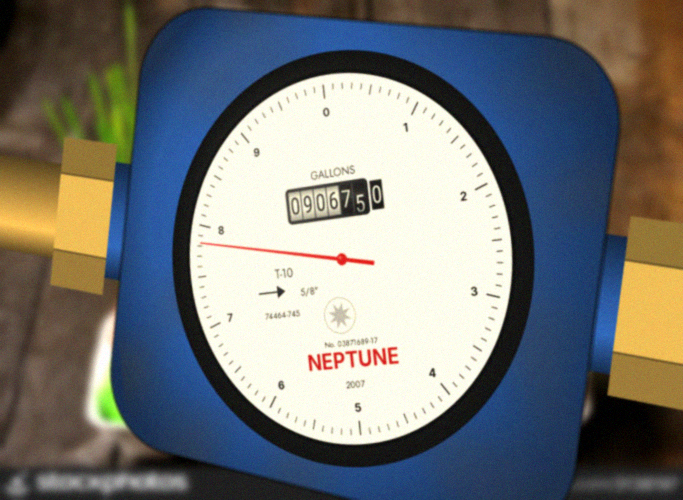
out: **906747.8** gal
